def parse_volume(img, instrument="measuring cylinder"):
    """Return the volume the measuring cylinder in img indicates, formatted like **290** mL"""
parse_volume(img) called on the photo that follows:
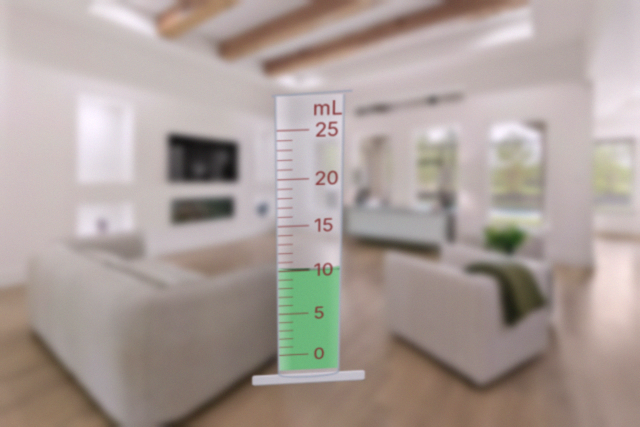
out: **10** mL
